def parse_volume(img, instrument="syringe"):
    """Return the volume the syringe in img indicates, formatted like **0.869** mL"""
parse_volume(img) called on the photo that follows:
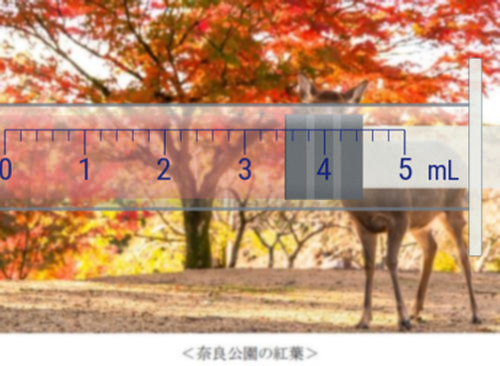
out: **3.5** mL
